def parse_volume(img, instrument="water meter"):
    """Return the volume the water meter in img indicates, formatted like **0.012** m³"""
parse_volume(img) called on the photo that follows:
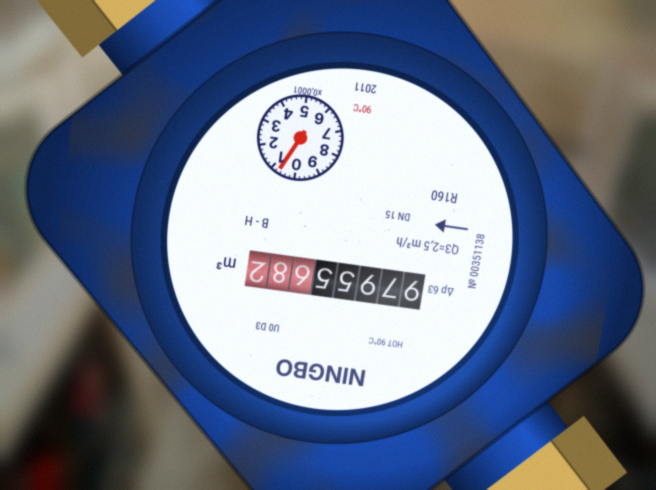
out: **97955.6820** m³
